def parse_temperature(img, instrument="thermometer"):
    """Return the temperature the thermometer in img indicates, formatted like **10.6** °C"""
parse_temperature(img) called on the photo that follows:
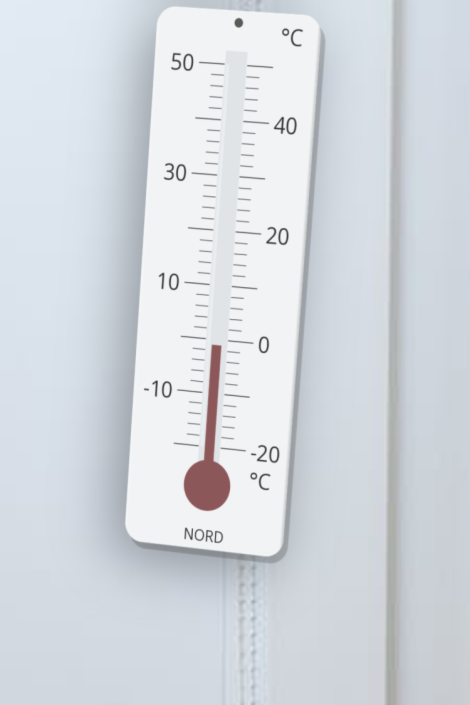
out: **-1** °C
